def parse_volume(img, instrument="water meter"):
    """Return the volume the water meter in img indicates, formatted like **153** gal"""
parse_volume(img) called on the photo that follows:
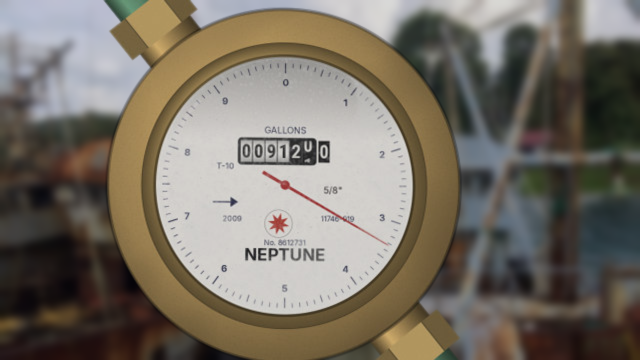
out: **91203.3** gal
